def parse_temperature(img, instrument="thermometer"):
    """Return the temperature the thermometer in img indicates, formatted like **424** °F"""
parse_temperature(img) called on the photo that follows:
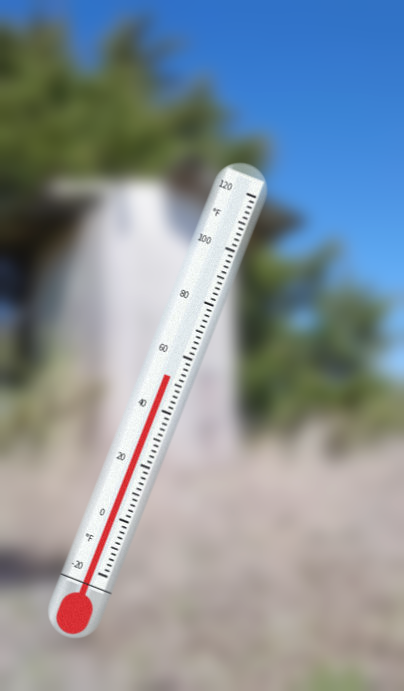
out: **52** °F
